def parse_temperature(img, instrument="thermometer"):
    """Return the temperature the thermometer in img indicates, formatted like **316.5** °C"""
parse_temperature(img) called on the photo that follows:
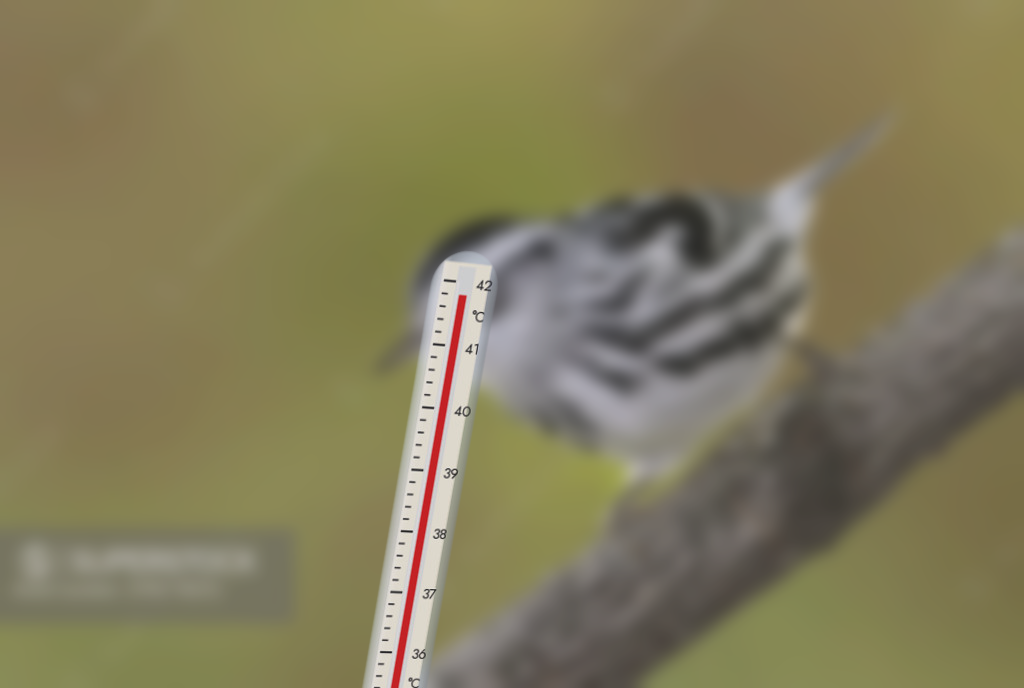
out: **41.8** °C
